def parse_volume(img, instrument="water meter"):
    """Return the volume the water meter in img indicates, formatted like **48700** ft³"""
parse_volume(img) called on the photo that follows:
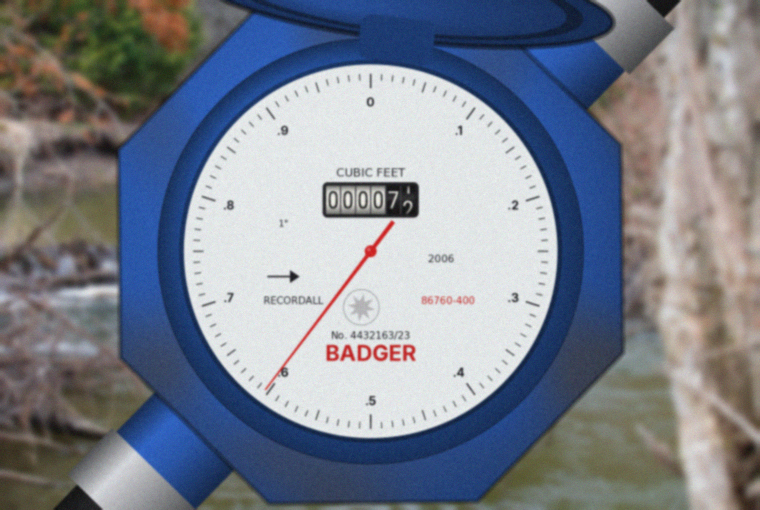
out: **71.60** ft³
